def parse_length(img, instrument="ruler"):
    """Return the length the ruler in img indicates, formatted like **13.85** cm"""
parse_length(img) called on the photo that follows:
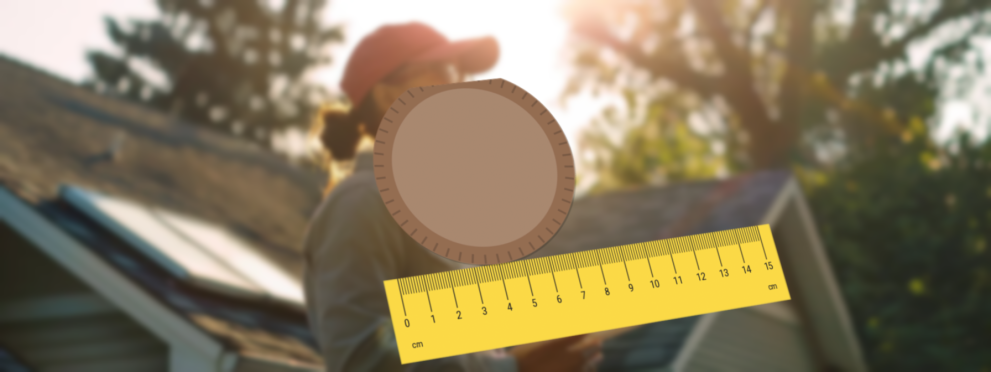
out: **8** cm
